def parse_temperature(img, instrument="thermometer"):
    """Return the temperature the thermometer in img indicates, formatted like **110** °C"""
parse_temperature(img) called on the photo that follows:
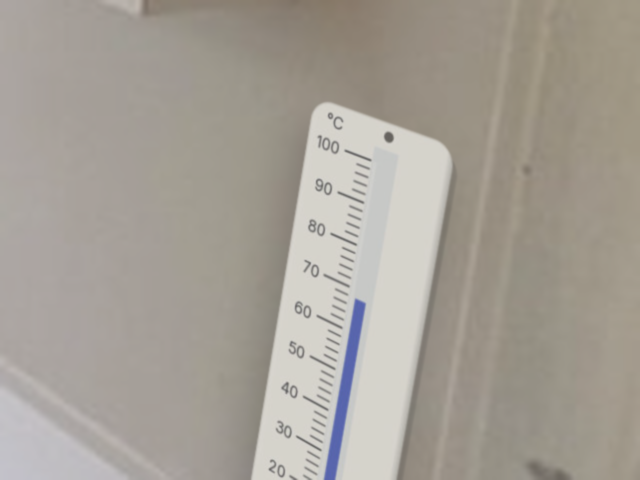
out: **68** °C
